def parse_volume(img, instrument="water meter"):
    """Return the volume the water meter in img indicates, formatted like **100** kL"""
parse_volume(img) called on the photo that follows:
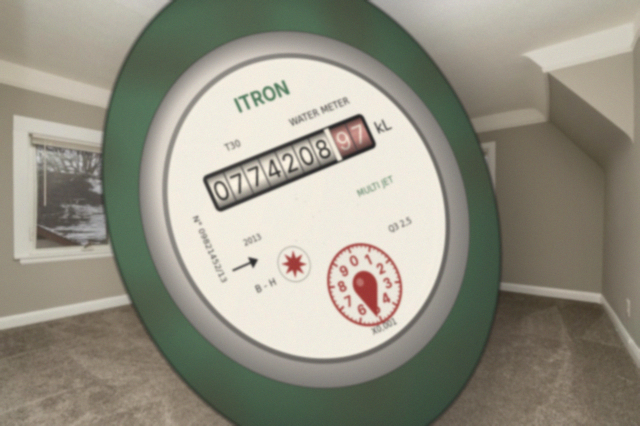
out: **774208.975** kL
